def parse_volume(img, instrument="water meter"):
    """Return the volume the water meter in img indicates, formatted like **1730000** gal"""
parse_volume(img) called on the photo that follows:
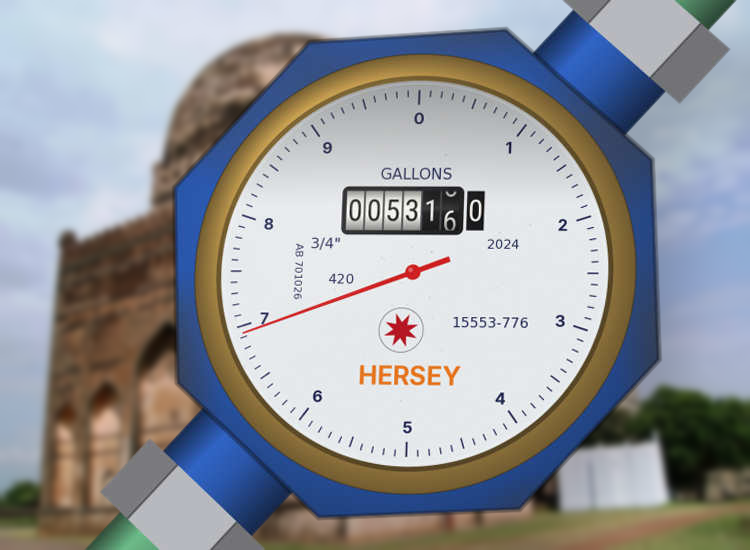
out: **53156.9** gal
